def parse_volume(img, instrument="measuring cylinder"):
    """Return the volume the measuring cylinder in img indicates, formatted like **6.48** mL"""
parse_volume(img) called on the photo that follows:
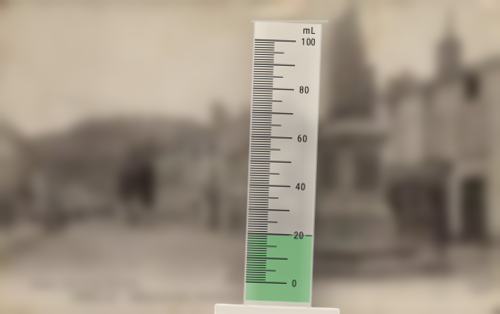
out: **20** mL
